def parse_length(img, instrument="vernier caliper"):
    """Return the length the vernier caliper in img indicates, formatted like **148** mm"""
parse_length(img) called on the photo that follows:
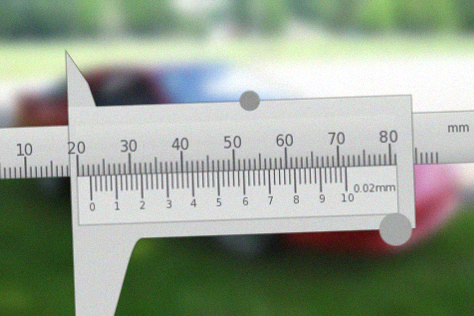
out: **22.4** mm
